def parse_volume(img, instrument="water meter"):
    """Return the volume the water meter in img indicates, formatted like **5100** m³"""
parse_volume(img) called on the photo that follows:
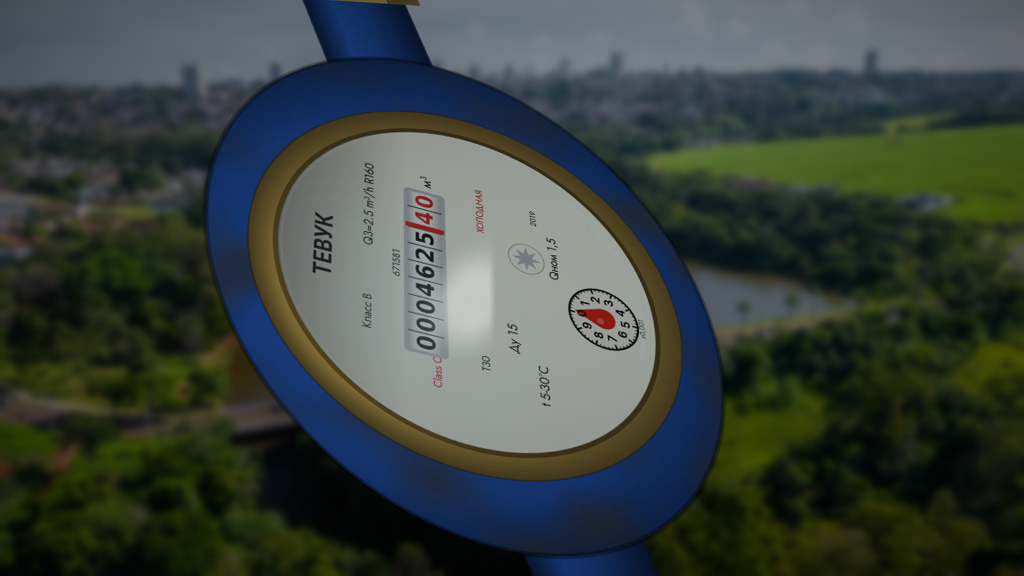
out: **4625.400** m³
